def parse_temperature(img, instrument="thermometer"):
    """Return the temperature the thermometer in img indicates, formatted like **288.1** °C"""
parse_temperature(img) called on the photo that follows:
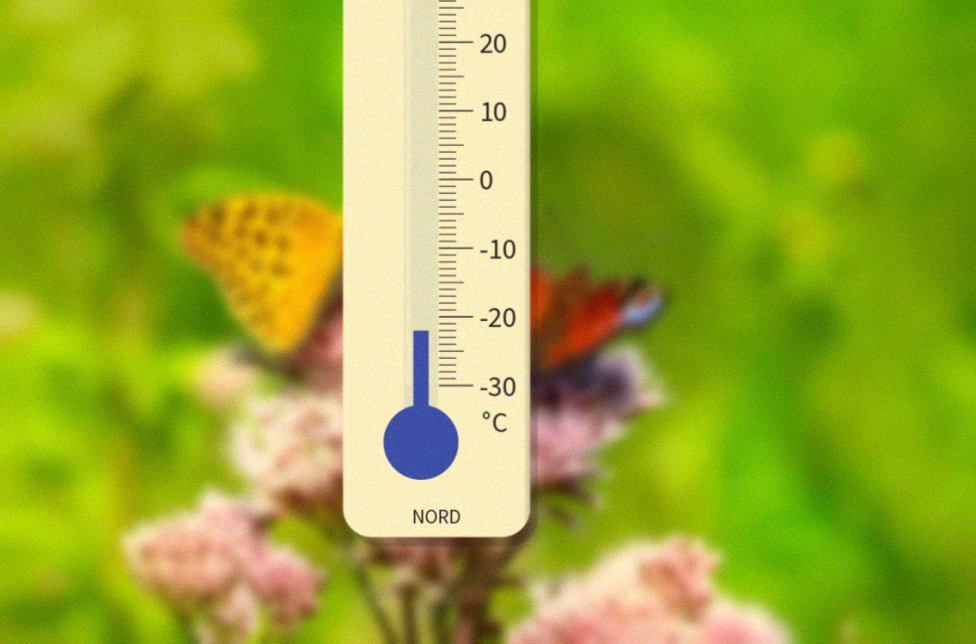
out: **-22** °C
